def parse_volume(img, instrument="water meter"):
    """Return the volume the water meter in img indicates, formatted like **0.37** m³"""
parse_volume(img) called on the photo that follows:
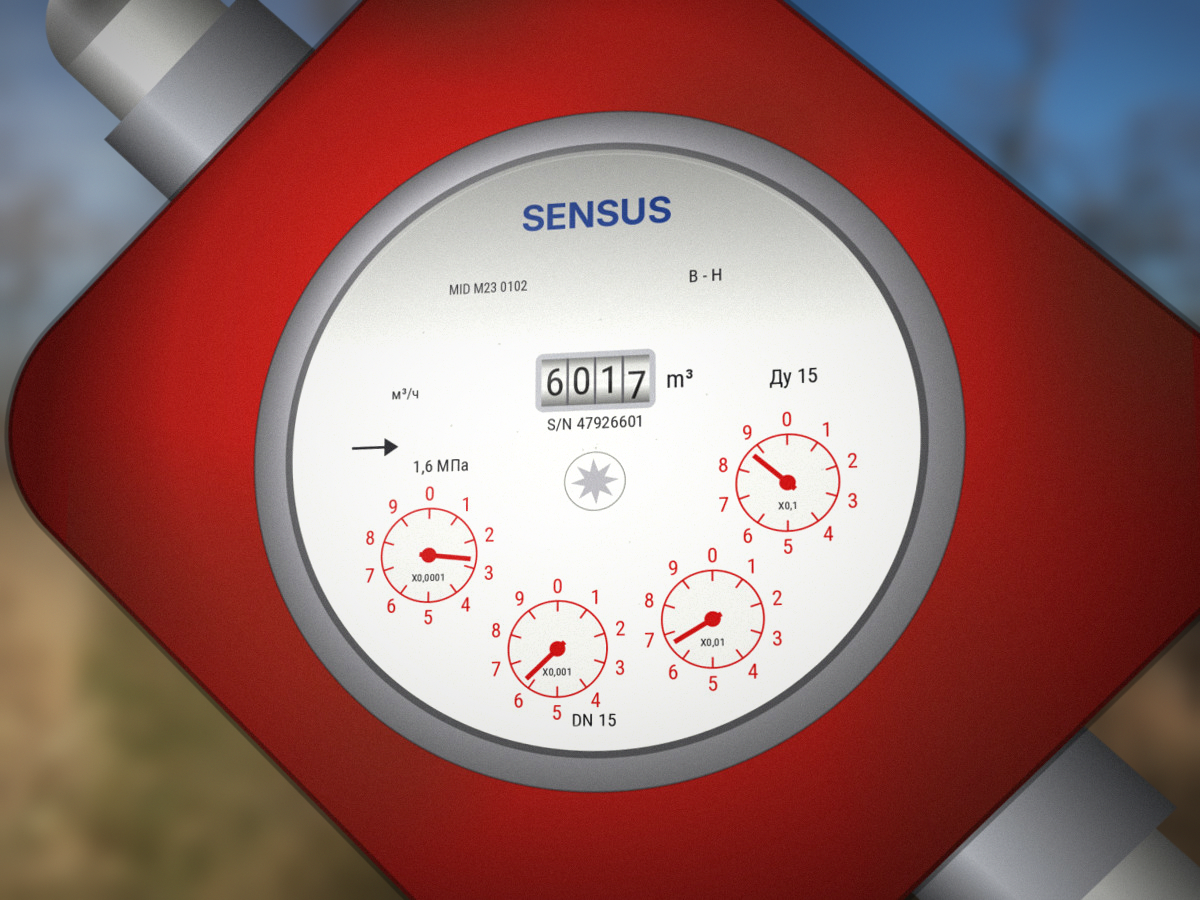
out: **6016.8662** m³
